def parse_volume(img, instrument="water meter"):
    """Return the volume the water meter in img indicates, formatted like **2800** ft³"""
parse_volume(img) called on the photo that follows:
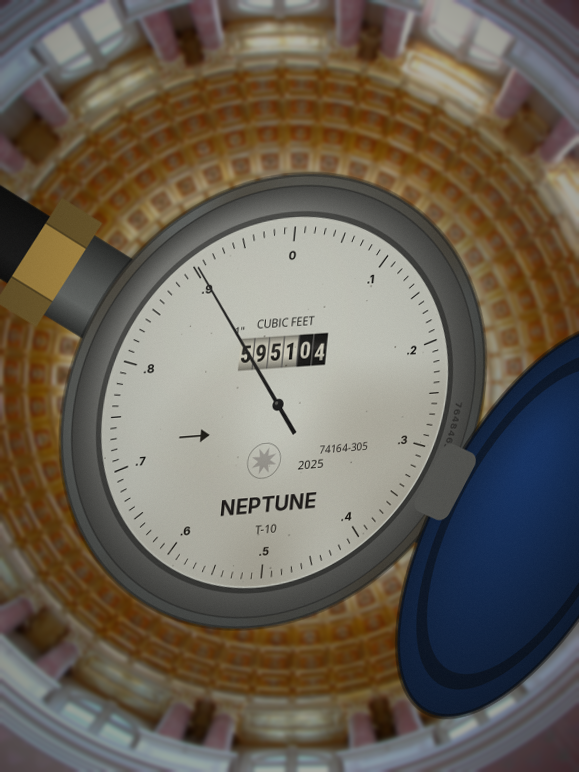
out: **595103.90** ft³
